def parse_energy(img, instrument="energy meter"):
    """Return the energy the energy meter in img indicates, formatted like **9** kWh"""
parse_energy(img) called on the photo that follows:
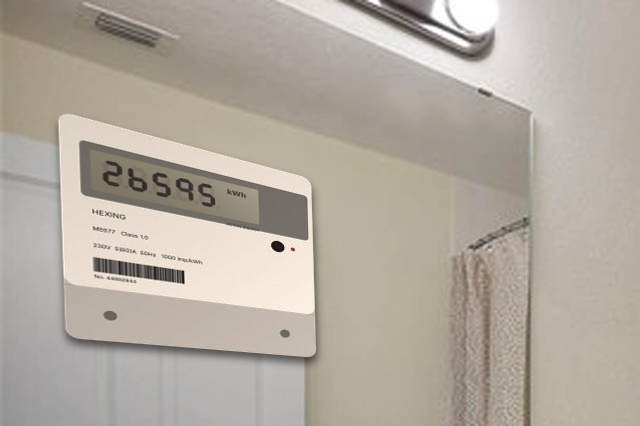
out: **26595** kWh
